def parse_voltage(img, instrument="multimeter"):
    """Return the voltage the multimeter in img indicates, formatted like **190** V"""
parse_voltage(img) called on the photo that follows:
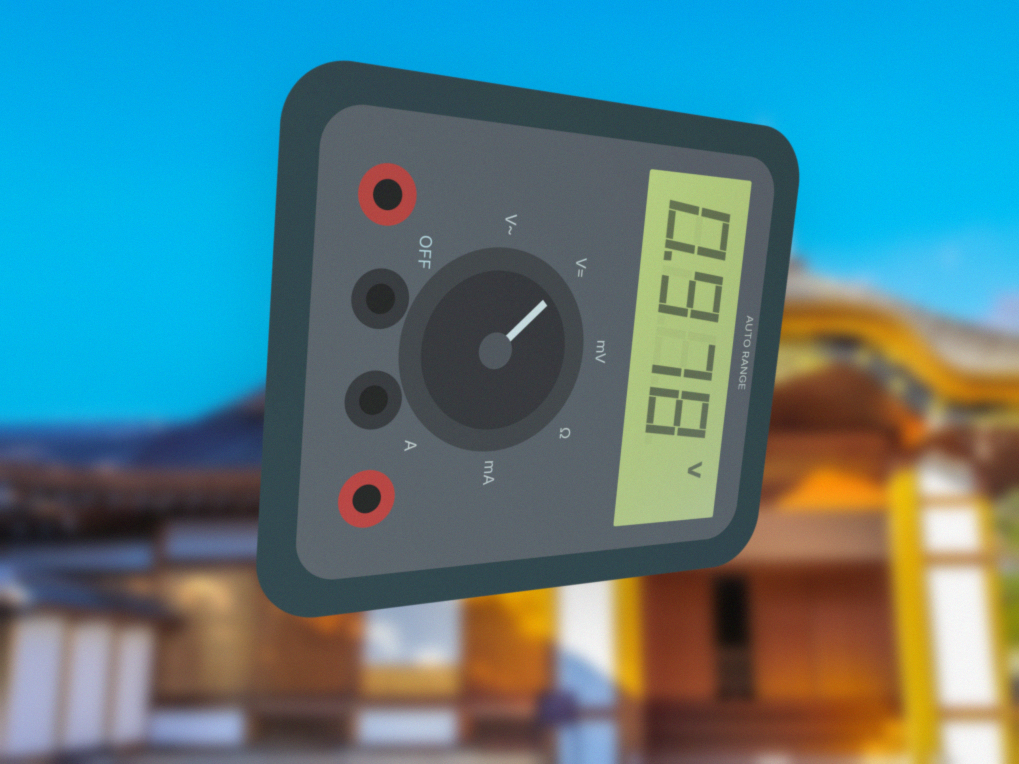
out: **0.978** V
